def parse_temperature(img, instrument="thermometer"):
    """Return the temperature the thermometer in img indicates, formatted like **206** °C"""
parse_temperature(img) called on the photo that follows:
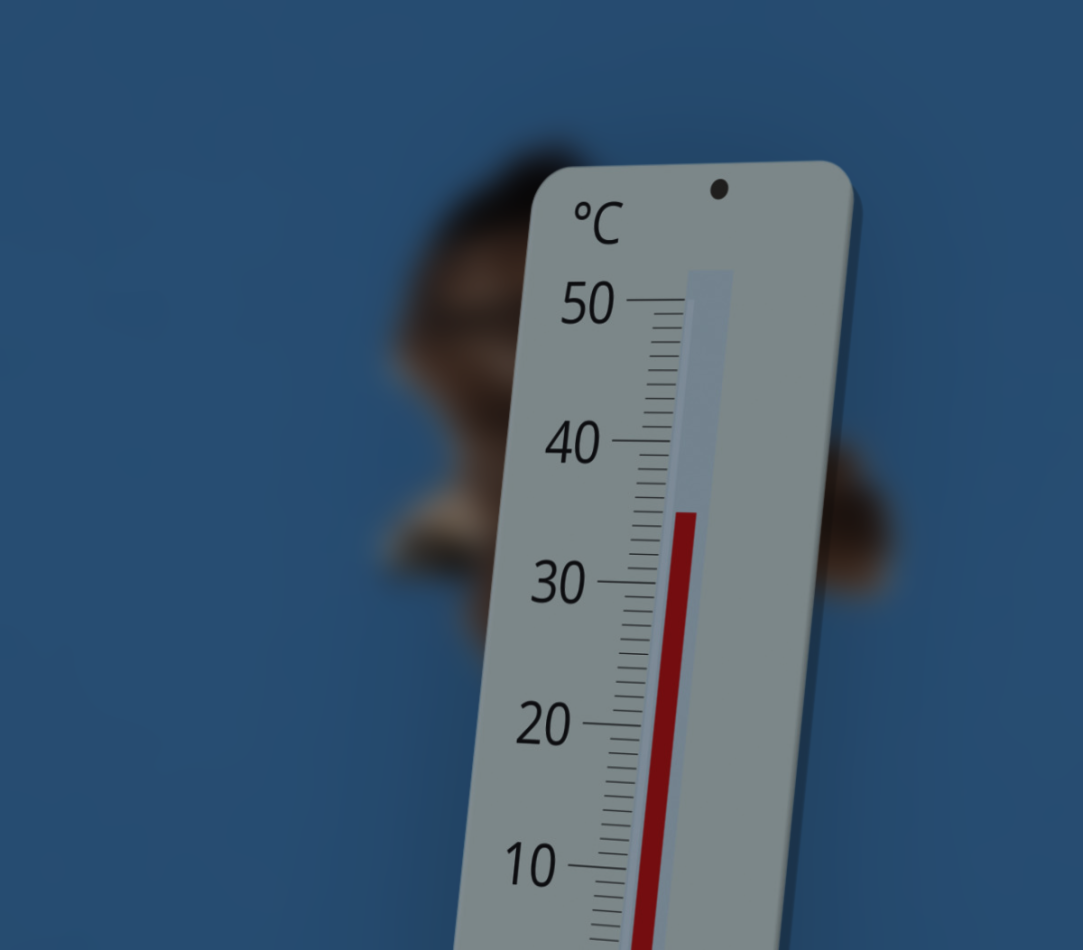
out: **35** °C
